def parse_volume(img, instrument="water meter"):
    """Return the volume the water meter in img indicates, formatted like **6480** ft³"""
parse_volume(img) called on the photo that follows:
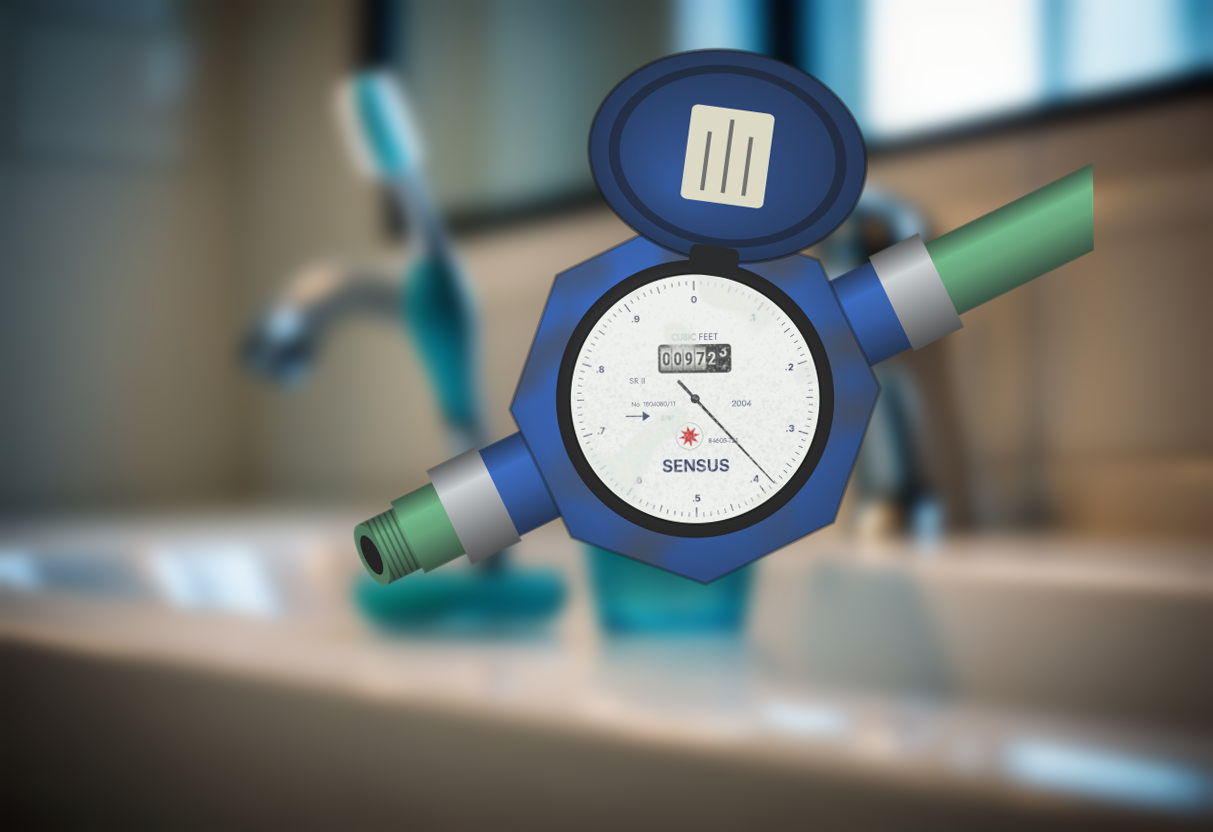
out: **9723.38** ft³
